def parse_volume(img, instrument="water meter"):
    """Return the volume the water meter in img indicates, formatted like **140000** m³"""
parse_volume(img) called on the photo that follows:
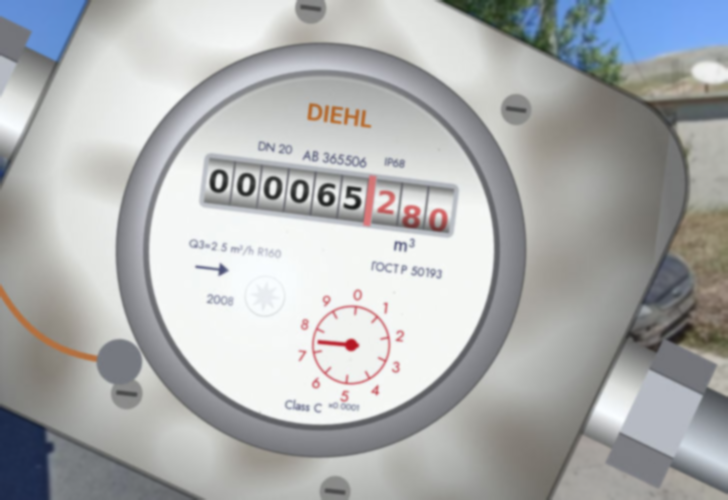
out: **65.2797** m³
